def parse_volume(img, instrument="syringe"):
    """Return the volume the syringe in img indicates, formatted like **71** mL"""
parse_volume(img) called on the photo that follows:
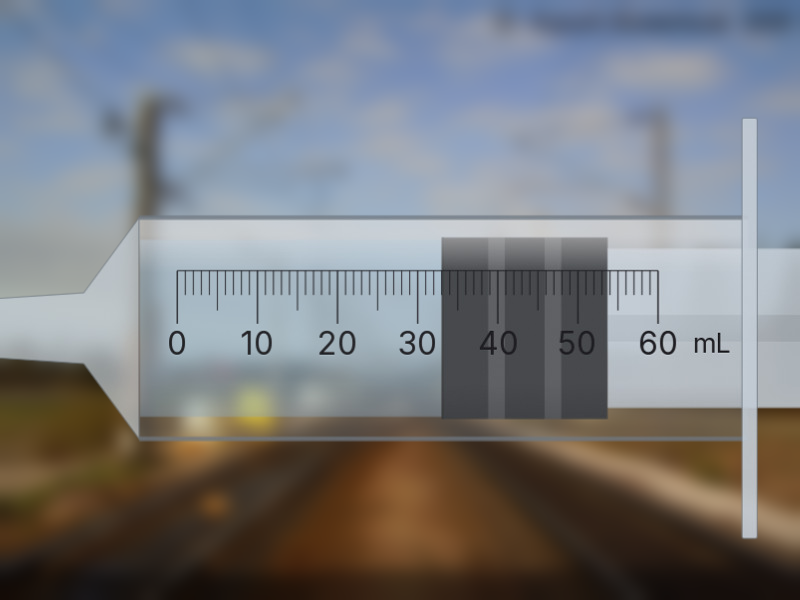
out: **33** mL
